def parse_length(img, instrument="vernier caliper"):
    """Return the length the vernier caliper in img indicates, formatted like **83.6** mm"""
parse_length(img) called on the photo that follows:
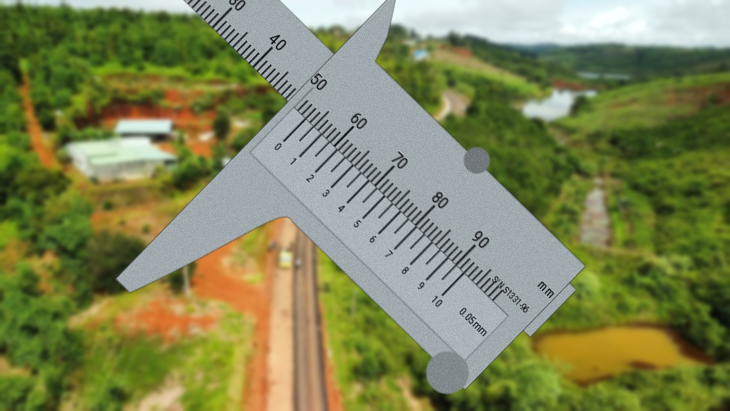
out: **53.0** mm
